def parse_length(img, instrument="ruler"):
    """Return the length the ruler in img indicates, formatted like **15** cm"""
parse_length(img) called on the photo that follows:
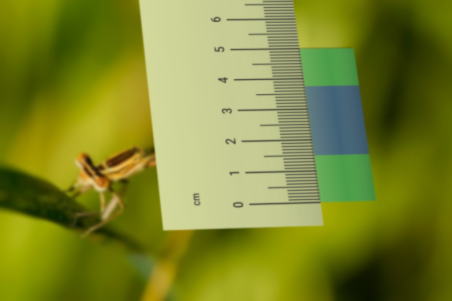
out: **5** cm
